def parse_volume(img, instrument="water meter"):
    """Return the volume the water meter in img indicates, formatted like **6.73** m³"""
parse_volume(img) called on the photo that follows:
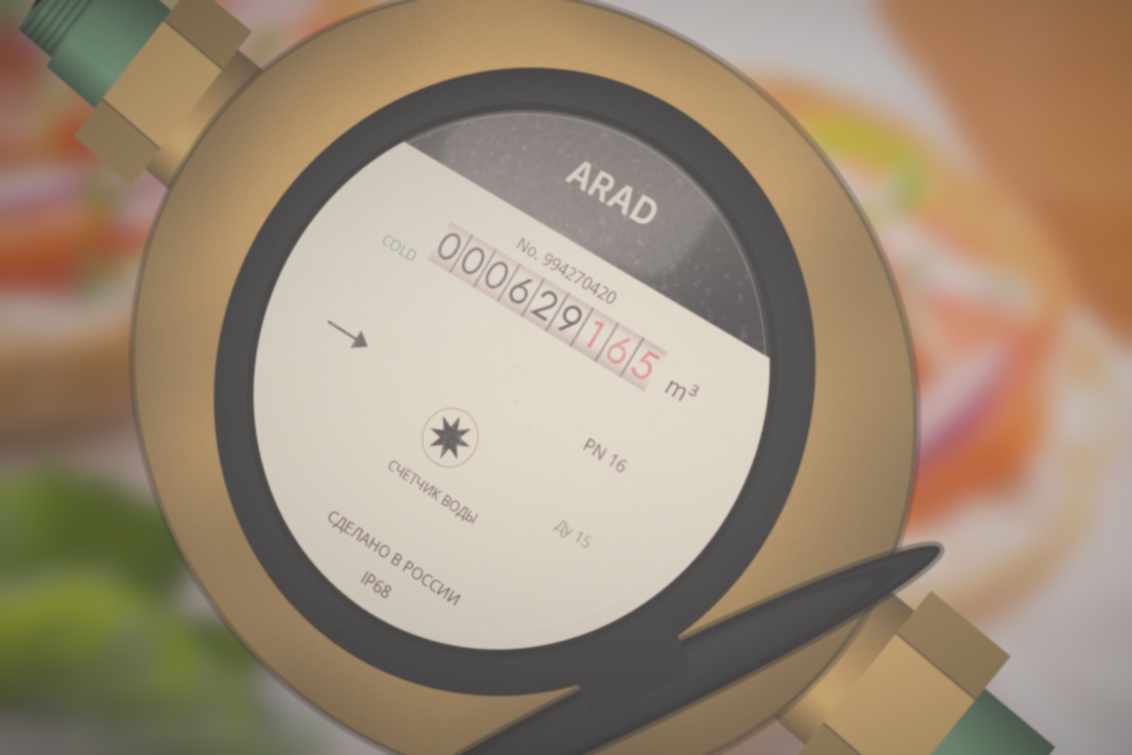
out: **629.165** m³
